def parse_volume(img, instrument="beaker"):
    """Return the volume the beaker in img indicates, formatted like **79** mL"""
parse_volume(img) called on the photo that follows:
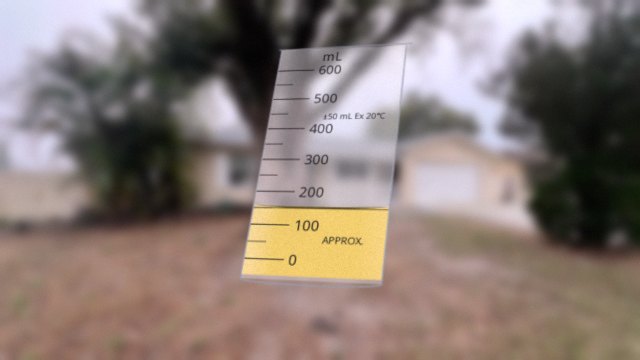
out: **150** mL
